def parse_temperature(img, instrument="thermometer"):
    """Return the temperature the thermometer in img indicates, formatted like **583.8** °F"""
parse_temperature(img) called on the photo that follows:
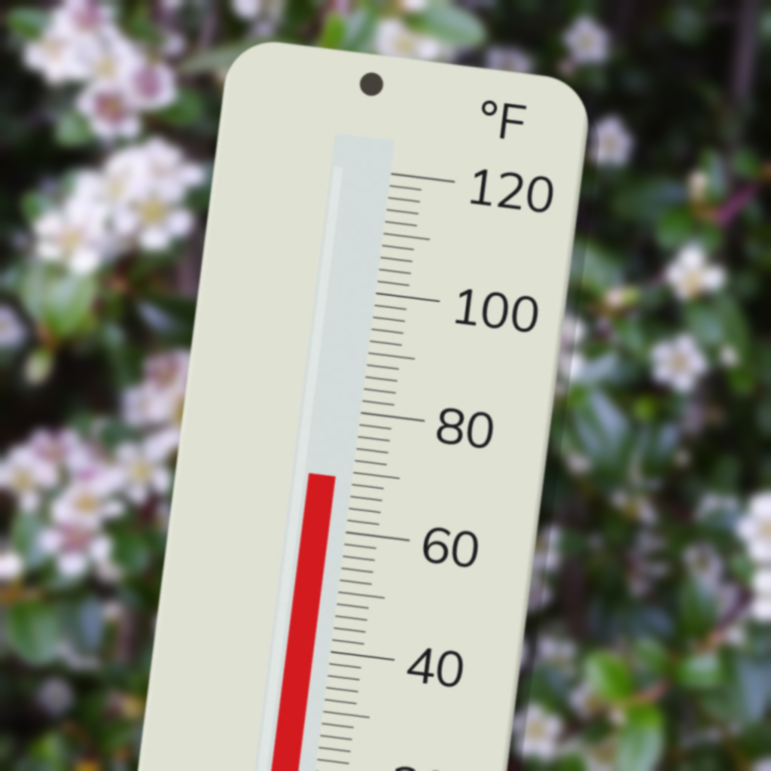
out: **69** °F
